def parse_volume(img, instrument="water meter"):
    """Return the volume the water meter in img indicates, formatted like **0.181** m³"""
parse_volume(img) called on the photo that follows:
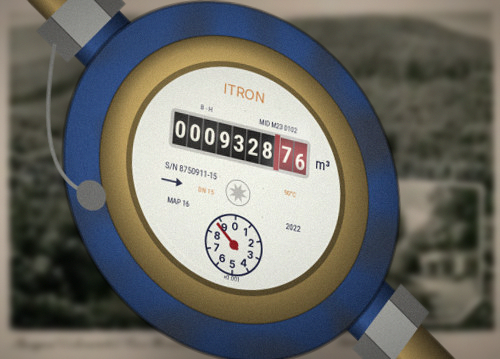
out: **9328.758** m³
